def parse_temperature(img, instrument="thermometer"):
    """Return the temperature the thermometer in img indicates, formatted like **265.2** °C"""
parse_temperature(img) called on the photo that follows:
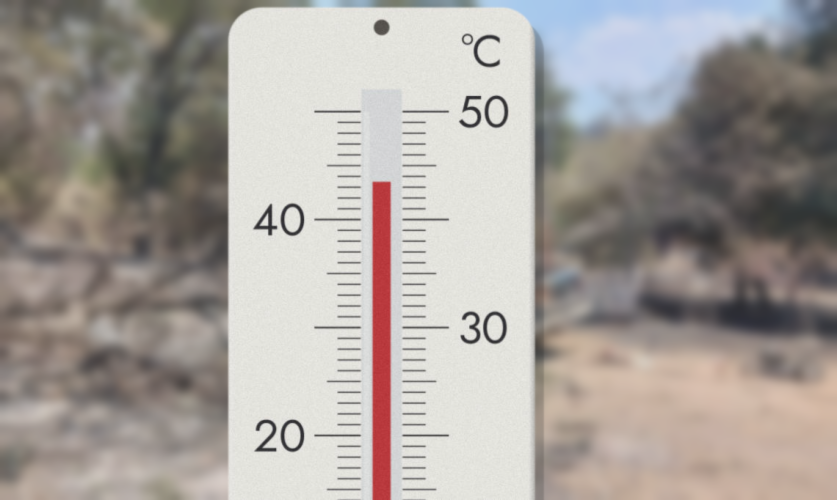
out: **43.5** °C
